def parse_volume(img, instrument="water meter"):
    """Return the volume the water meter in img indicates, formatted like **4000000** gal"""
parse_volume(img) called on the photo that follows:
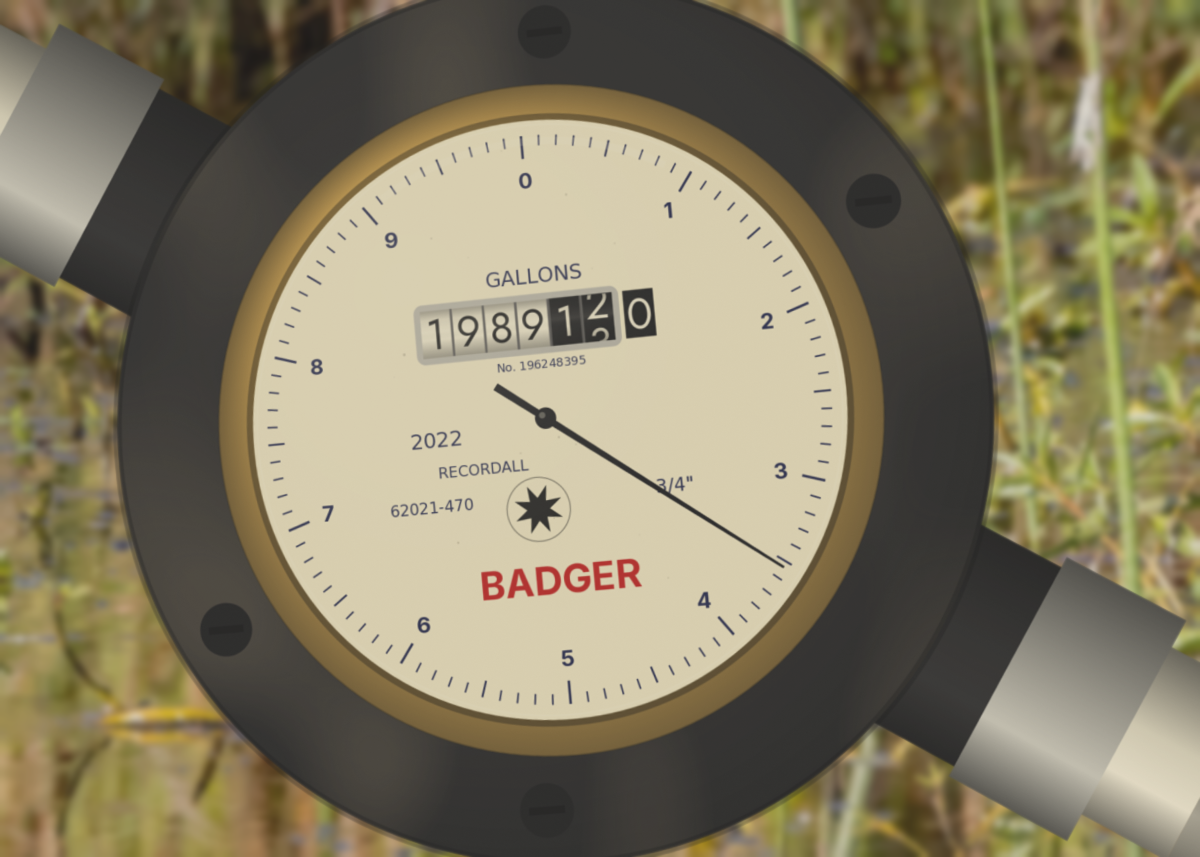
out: **1989123.5** gal
